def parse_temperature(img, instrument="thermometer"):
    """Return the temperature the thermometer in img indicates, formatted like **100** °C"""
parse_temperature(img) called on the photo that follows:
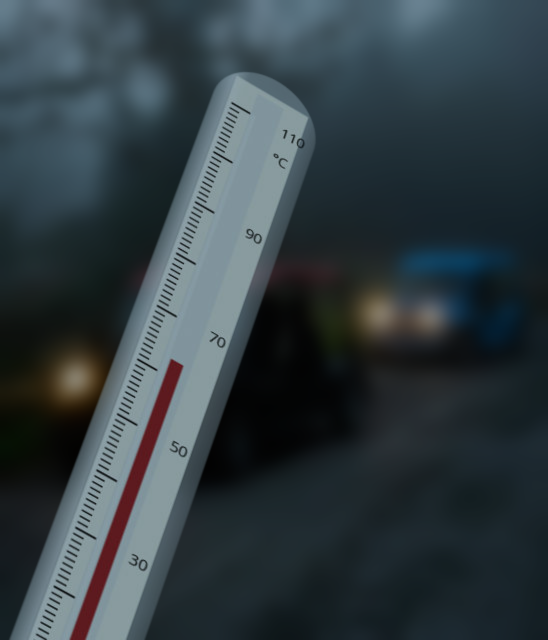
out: **63** °C
